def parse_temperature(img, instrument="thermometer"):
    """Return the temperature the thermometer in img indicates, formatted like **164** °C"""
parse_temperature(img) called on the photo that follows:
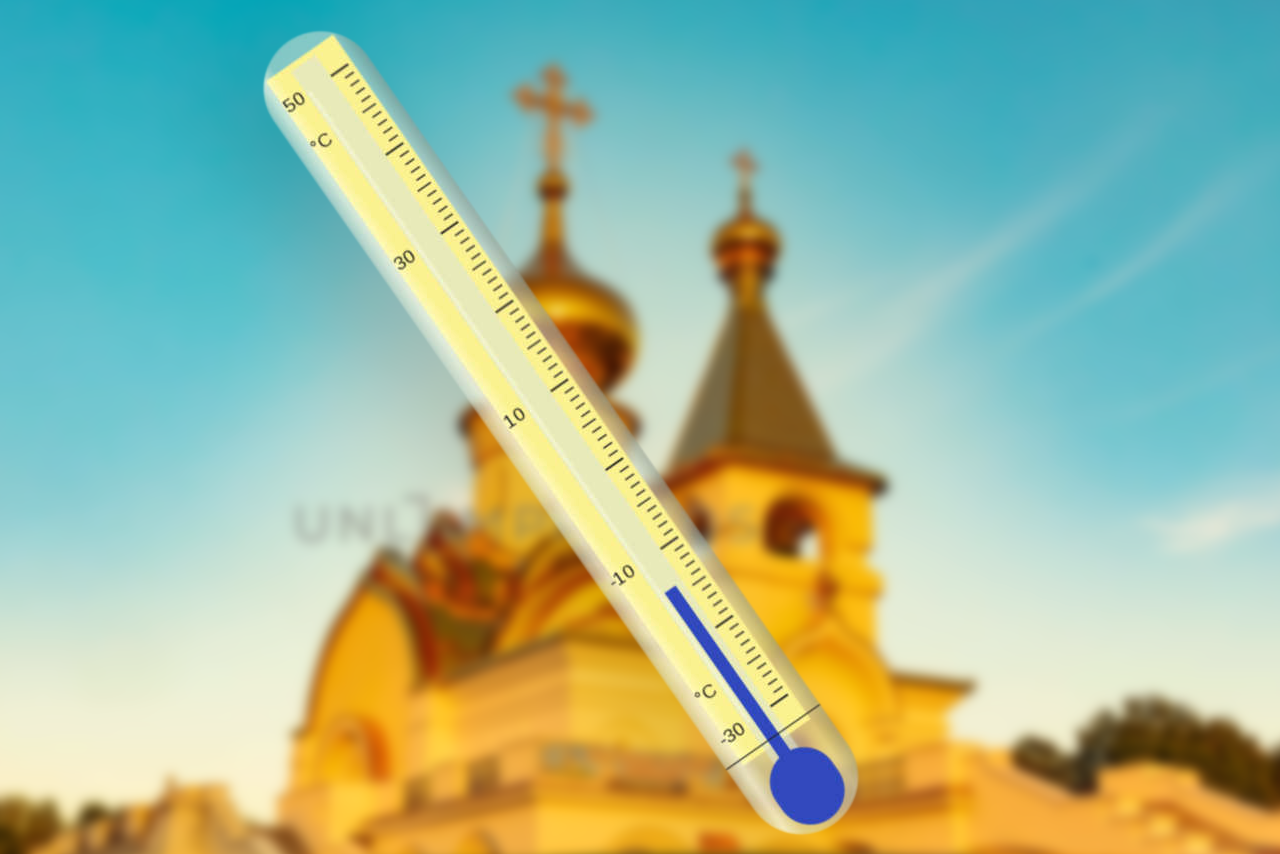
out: **-14** °C
